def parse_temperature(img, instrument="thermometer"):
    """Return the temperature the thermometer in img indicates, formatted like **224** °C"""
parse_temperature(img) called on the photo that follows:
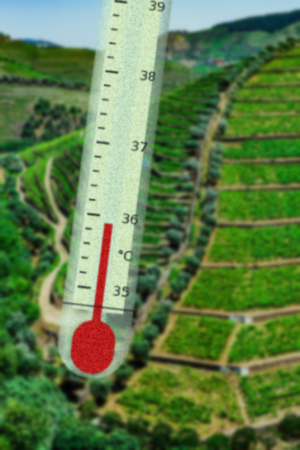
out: **35.9** °C
